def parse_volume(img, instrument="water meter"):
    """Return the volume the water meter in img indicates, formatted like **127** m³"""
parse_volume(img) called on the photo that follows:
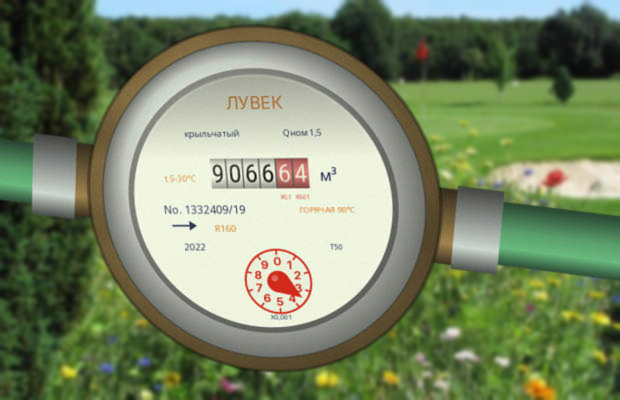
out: **9066.643** m³
